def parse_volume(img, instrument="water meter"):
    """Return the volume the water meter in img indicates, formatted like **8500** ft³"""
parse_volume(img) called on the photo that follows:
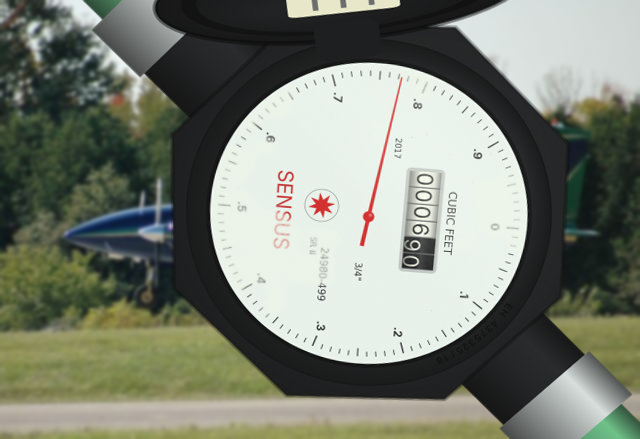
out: **689.77** ft³
